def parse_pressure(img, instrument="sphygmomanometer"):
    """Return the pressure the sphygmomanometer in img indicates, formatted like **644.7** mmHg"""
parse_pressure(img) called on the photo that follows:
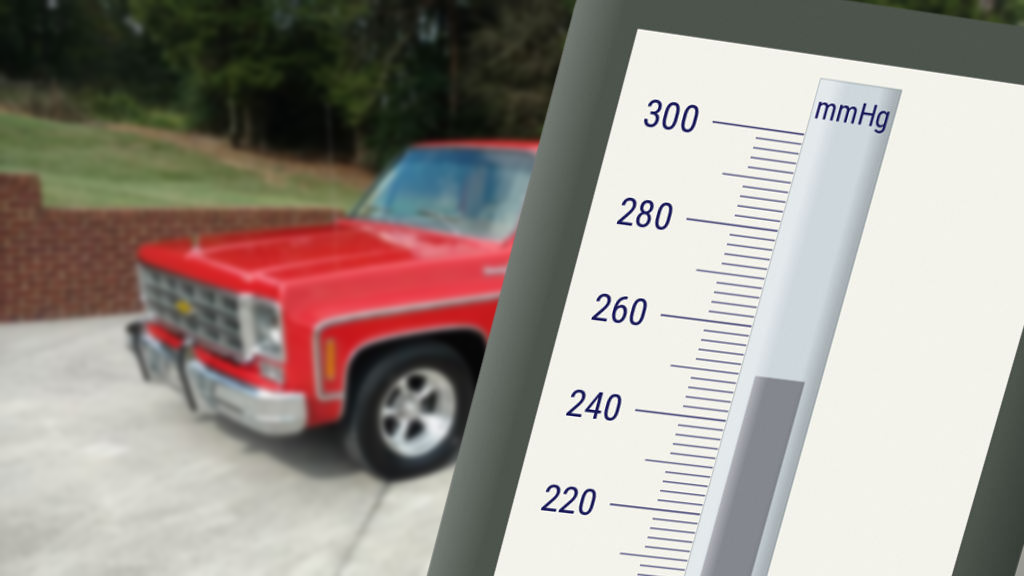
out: **250** mmHg
